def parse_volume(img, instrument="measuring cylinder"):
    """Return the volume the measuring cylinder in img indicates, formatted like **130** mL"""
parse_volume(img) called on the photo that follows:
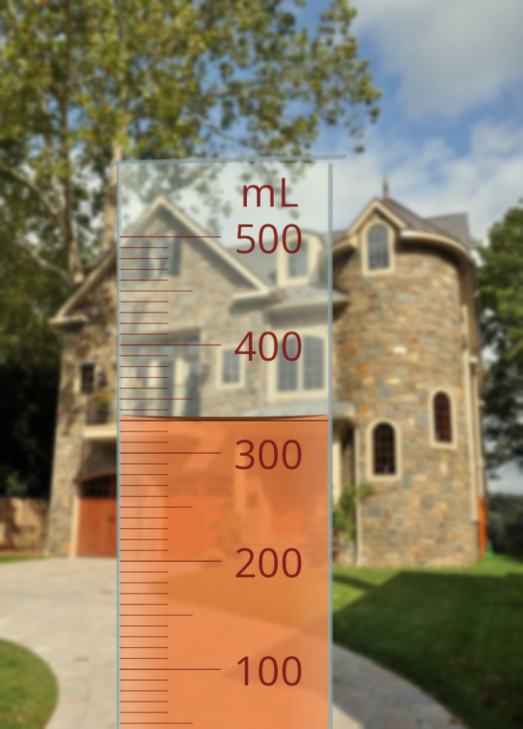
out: **330** mL
